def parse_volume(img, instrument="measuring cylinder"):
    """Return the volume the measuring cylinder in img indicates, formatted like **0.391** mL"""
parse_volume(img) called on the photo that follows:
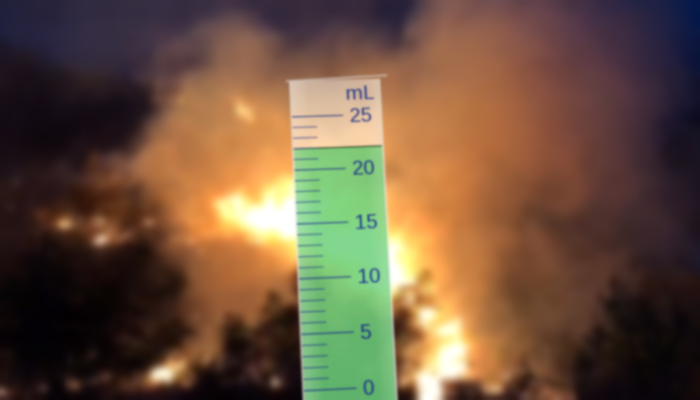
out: **22** mL
